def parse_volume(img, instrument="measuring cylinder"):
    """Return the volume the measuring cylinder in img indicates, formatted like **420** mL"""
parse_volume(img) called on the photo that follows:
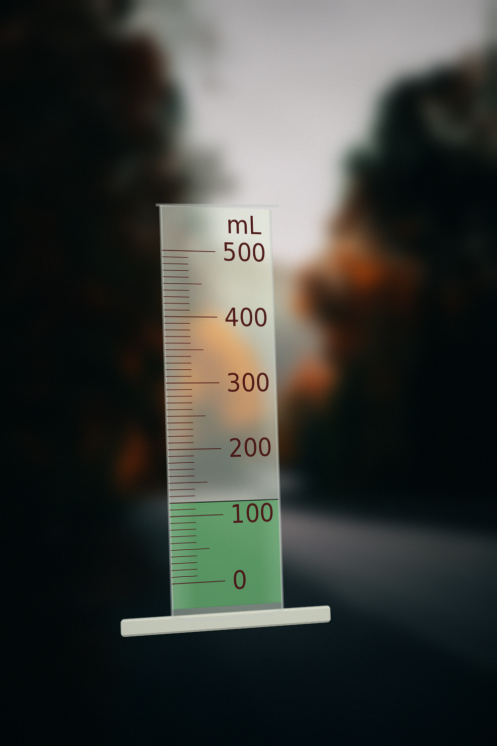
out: **120** mL
